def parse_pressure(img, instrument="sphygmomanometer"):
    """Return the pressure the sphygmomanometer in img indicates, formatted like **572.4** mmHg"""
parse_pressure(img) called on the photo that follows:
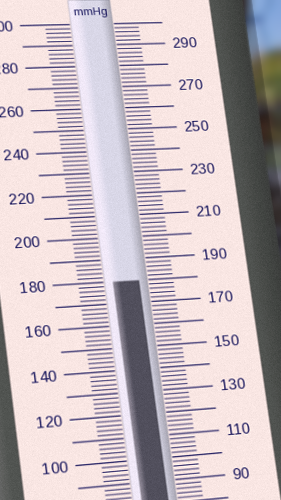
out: **180** mmHg
